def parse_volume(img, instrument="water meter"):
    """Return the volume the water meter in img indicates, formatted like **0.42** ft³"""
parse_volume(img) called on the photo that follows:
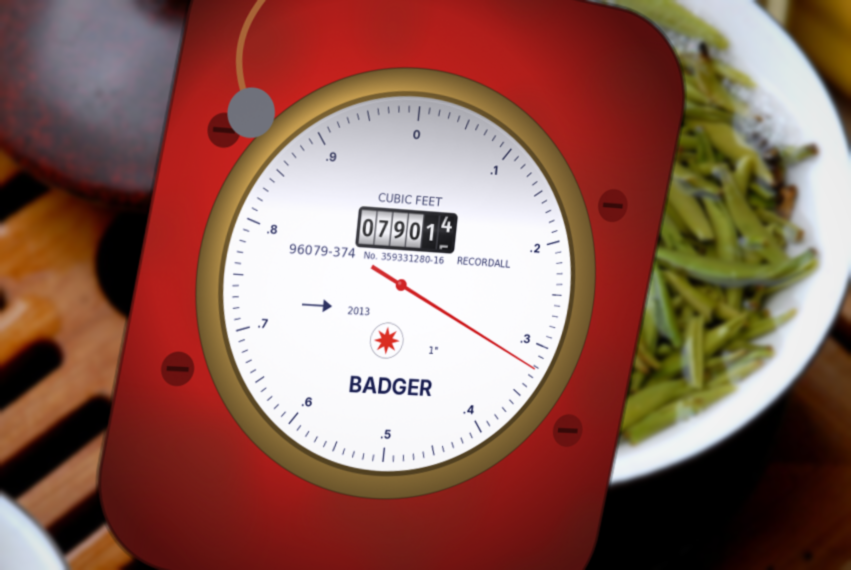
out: **79014.32** ft³
